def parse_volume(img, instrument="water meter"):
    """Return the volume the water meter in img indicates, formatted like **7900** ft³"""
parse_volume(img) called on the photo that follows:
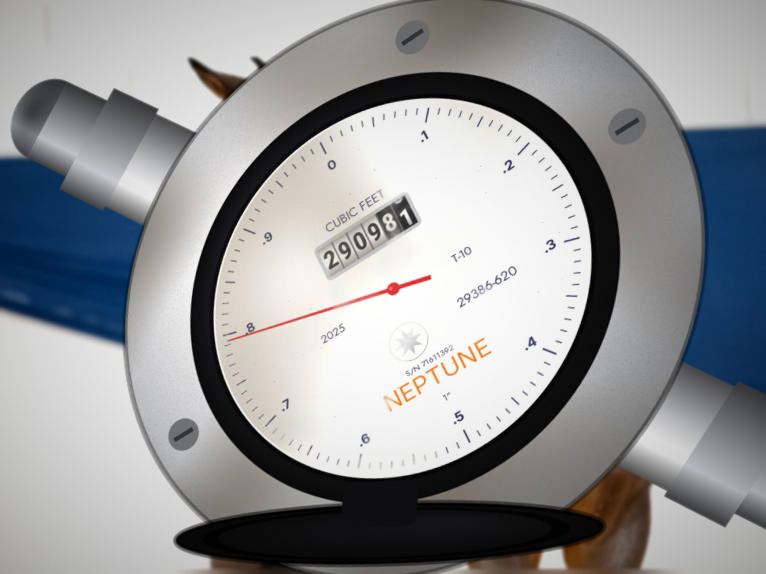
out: **290980.79** ft³
